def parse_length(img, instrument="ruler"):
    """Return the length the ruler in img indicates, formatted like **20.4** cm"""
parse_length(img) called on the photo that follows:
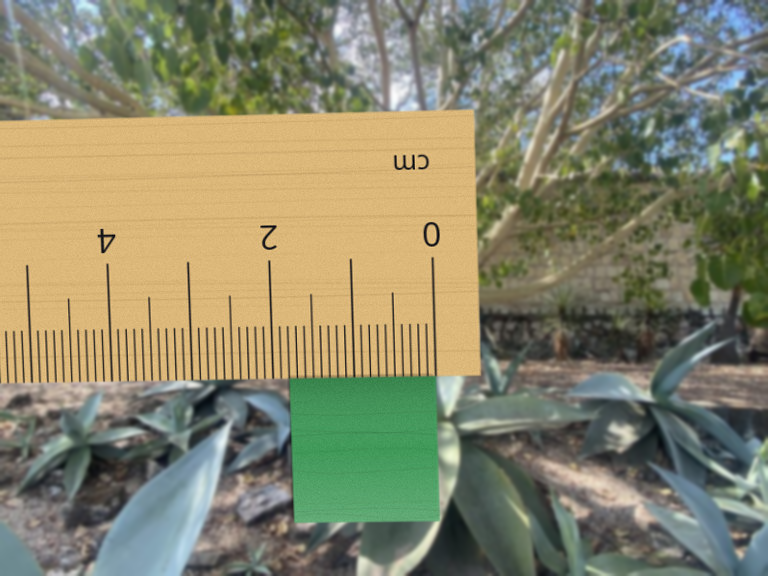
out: **1.8** cm
